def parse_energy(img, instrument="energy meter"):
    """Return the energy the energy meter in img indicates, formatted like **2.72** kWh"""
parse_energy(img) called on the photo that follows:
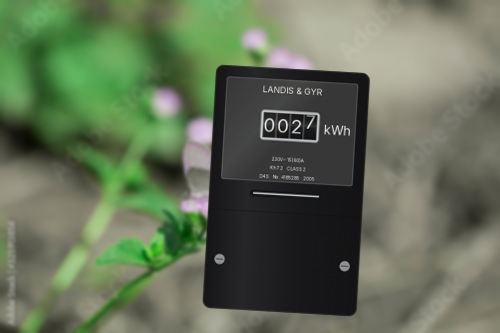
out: **27** kWh
